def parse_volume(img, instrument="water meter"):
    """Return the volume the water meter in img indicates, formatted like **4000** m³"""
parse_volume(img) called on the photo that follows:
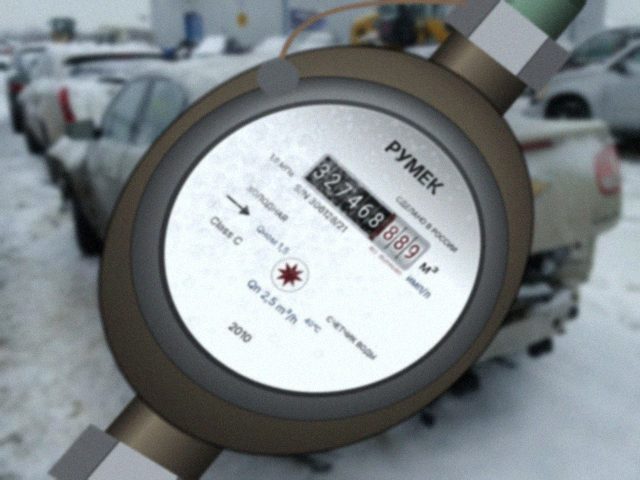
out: **327468.889** m³
